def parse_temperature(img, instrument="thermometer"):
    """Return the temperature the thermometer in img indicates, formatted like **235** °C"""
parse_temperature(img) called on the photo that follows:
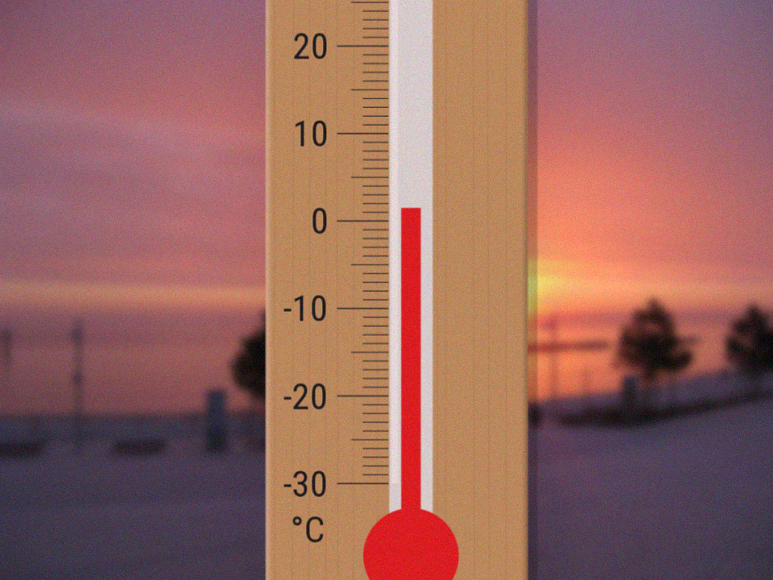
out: **1.5** °C
